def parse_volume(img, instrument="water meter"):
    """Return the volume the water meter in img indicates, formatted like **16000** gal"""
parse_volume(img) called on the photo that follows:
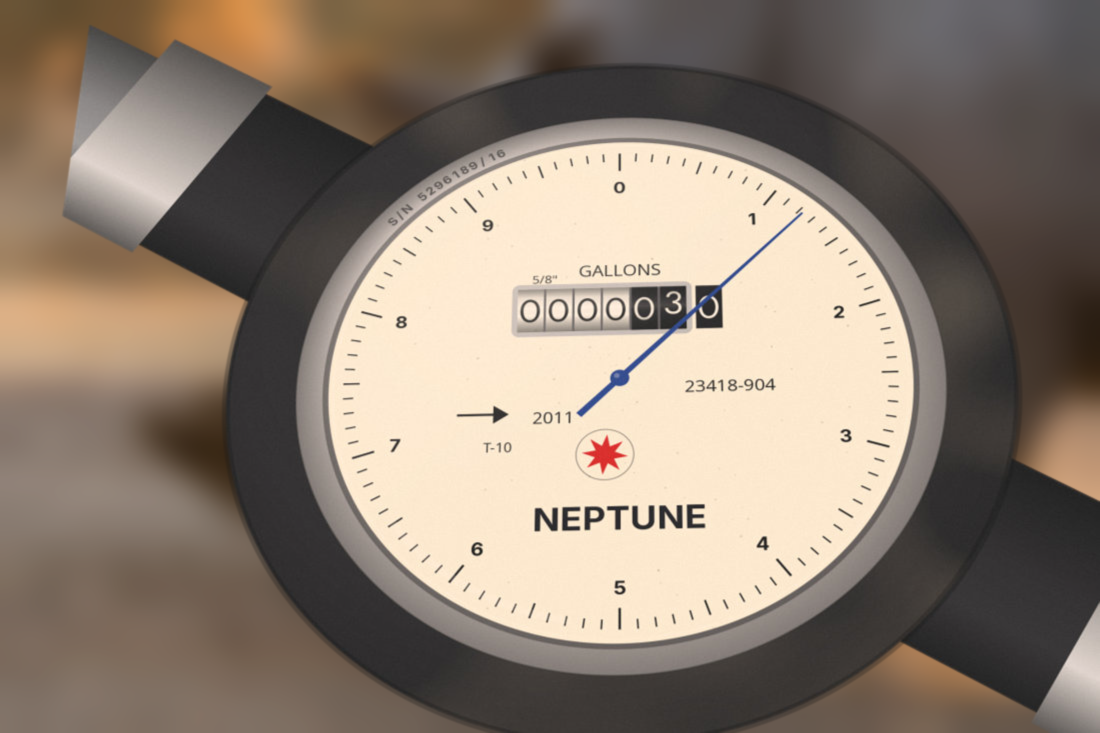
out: **31.2** gal
